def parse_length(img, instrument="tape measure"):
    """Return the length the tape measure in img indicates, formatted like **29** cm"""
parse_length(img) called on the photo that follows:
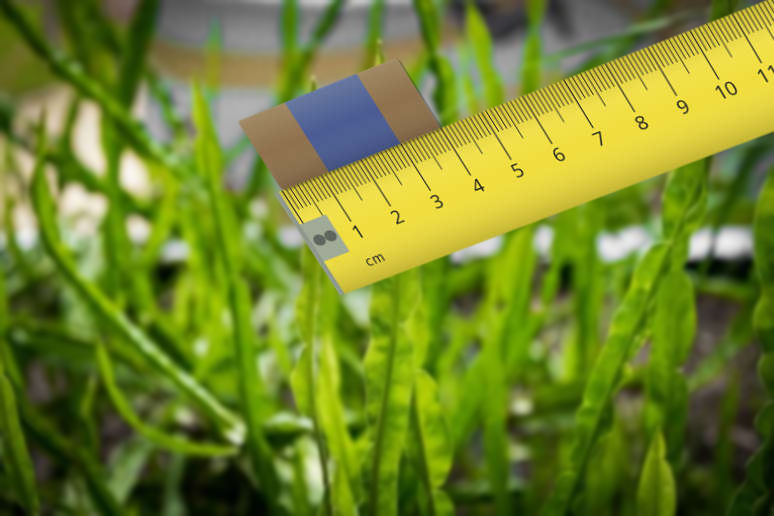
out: **4** cm
